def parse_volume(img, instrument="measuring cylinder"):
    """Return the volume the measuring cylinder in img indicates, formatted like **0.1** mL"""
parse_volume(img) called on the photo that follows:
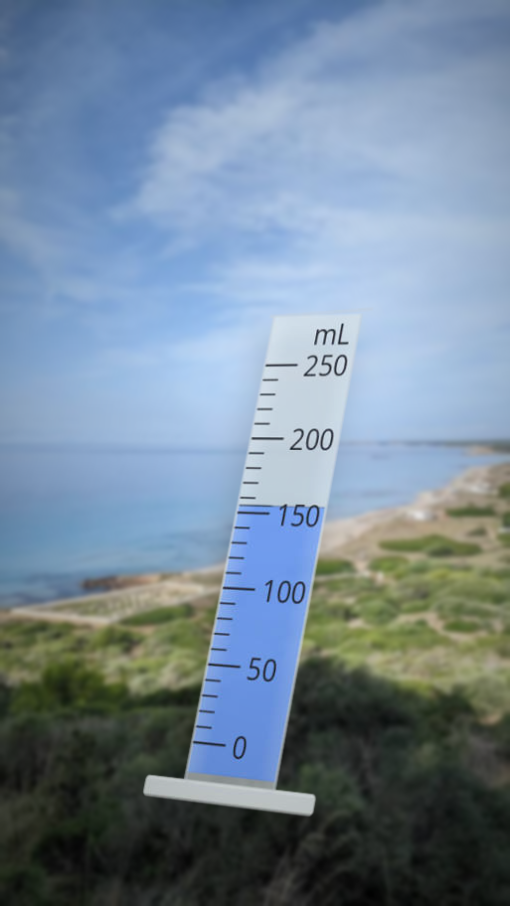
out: **155** mL
